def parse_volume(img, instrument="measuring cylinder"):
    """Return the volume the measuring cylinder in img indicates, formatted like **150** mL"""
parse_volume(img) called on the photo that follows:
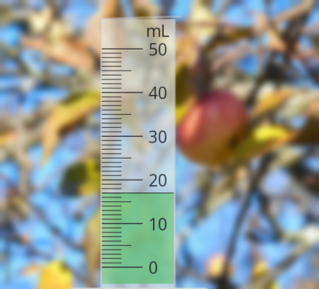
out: **17** mL
